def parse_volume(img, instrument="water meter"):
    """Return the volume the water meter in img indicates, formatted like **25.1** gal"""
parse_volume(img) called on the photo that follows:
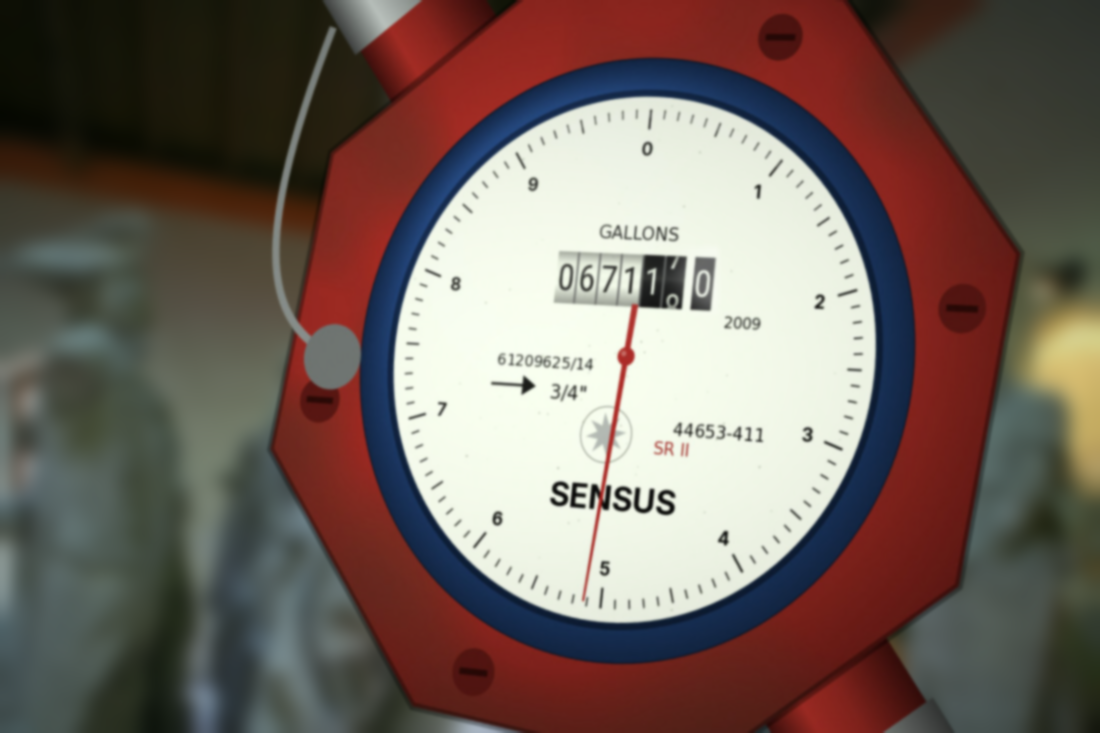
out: **671175.1** gal
